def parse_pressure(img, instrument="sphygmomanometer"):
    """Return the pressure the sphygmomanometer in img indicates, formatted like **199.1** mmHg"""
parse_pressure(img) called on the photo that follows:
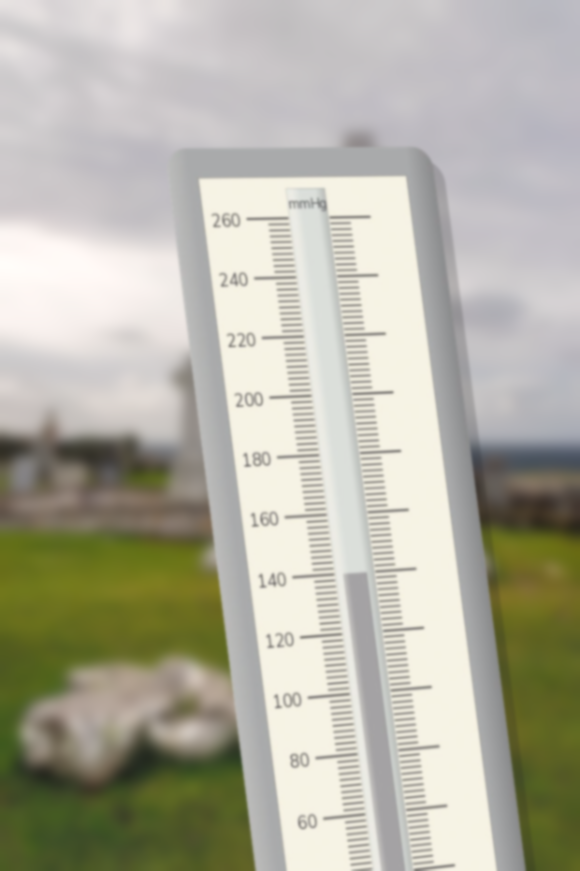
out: **140** mmHg
